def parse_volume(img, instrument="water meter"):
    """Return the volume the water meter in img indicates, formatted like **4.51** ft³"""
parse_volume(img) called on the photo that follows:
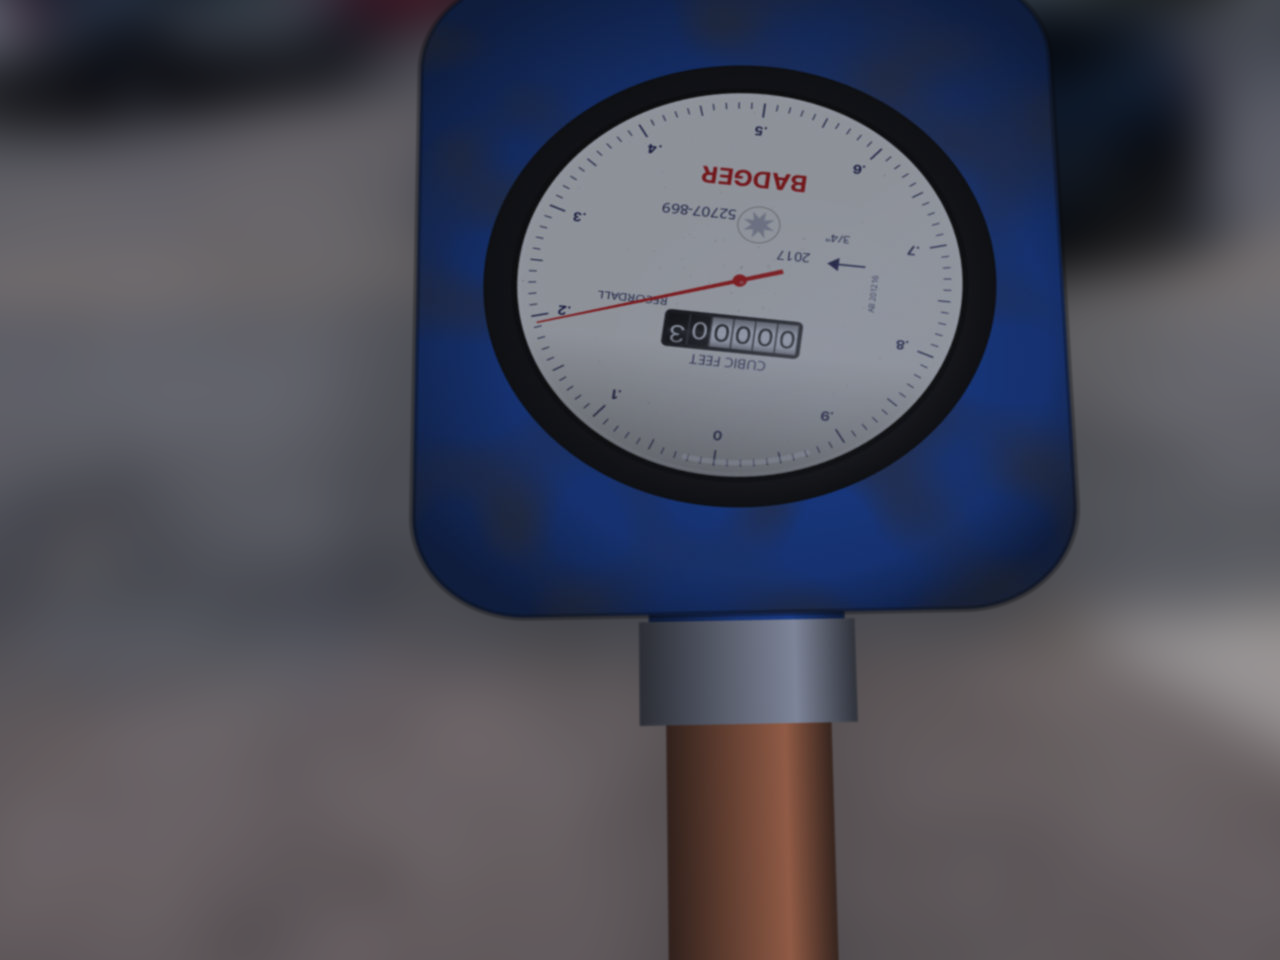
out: **3.19** ft³
